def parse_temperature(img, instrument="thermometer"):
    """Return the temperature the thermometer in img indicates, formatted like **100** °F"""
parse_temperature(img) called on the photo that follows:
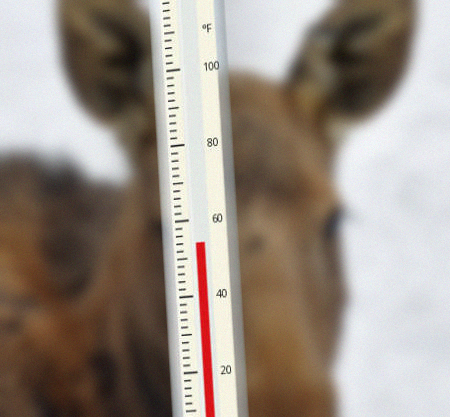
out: **54** °F
